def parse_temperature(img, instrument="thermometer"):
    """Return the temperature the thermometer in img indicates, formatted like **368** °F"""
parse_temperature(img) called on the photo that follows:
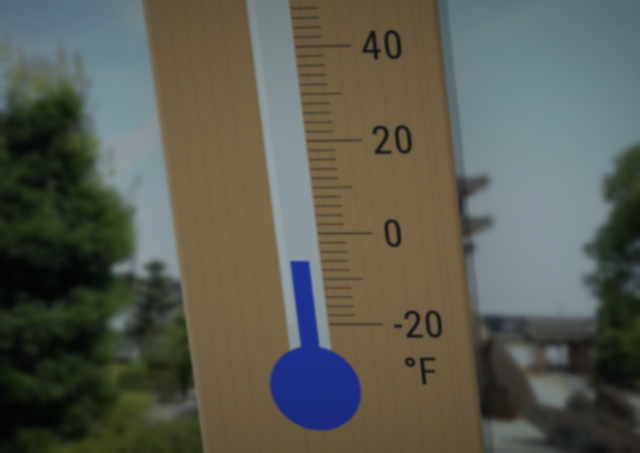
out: **-6** °F
